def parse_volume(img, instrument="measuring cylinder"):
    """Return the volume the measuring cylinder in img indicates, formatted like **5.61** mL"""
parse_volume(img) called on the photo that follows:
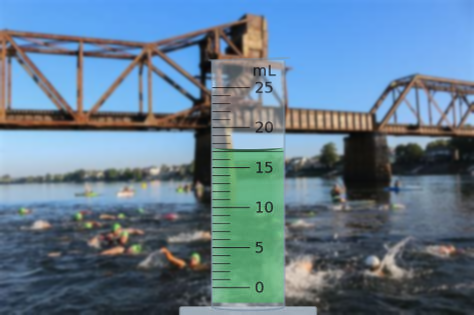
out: **17** mL
